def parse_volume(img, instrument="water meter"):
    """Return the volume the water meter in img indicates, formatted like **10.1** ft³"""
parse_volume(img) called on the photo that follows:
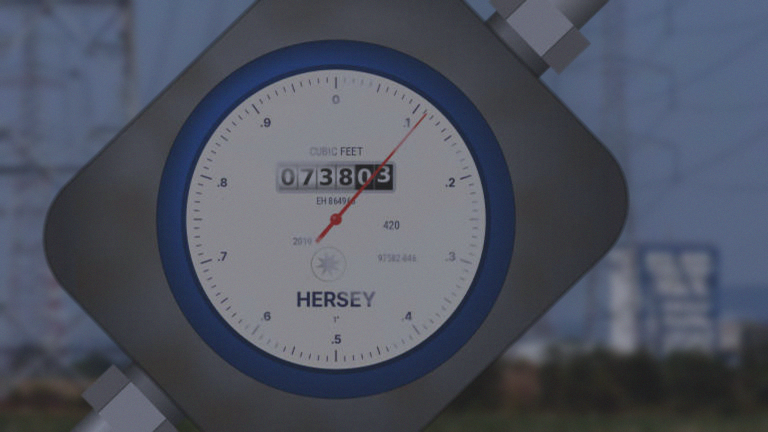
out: **73803.11** ft³
